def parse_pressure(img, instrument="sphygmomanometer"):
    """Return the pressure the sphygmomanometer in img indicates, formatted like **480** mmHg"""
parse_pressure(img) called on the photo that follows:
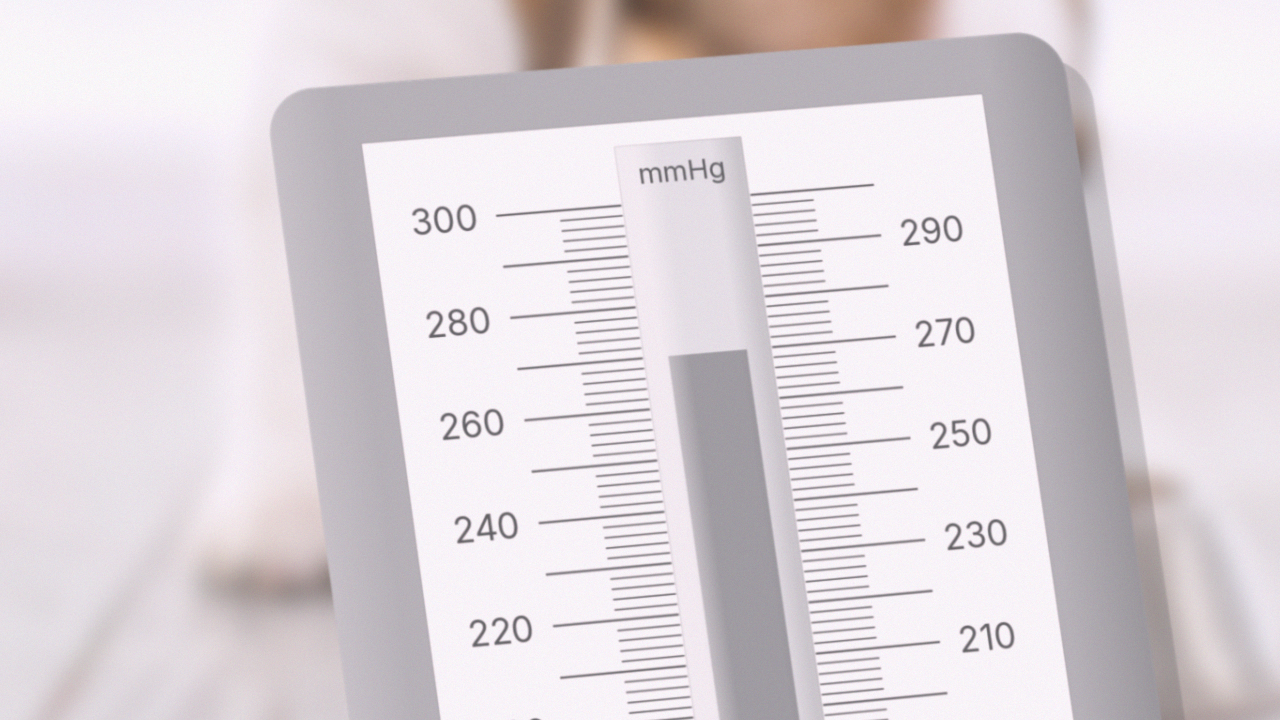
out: **270** mmHg
